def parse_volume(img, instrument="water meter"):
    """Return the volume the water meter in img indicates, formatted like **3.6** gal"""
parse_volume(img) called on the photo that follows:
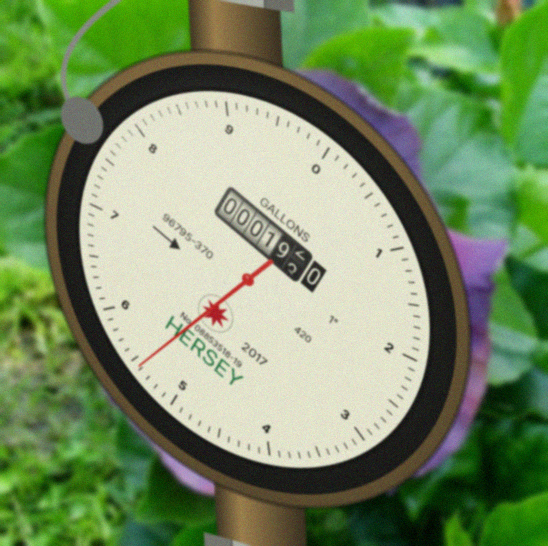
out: **1925.4** gal
